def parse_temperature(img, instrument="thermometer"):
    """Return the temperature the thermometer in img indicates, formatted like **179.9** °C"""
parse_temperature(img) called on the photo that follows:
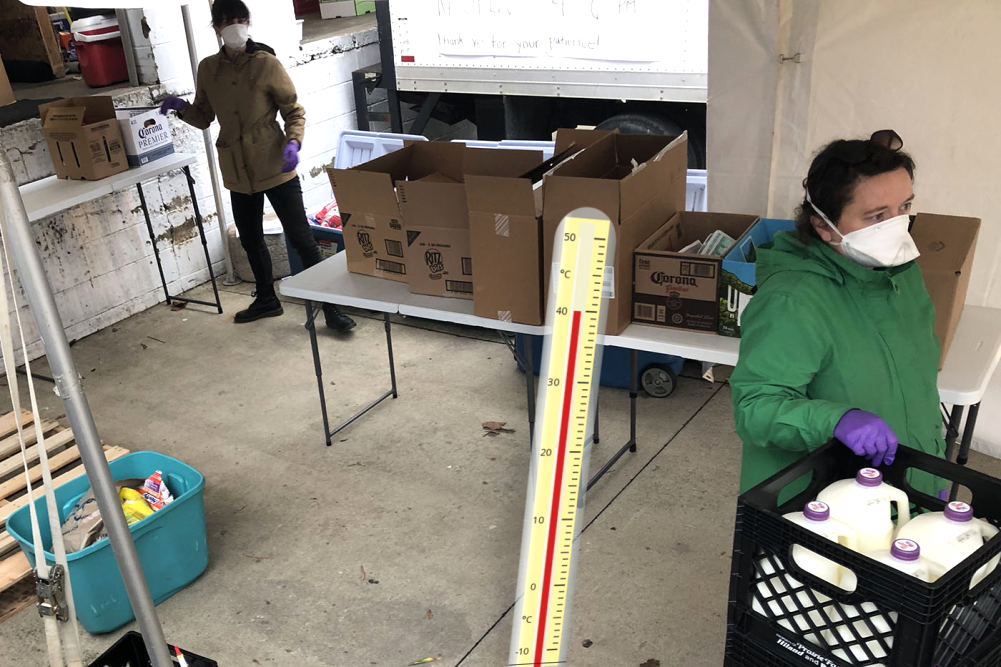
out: **40** °C
